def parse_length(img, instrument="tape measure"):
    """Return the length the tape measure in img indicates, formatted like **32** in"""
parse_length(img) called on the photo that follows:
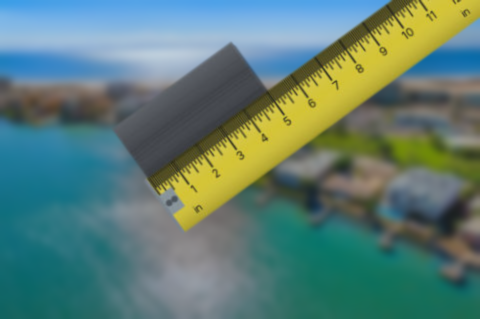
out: **5** in
